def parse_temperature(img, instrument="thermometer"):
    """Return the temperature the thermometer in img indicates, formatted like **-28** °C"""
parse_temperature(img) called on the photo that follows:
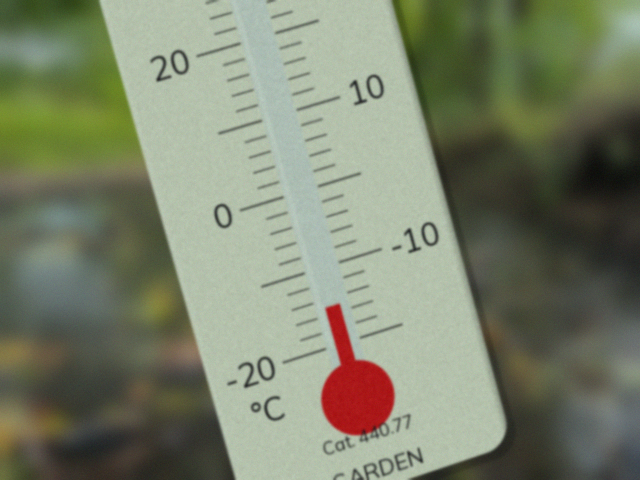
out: **-15** °C
